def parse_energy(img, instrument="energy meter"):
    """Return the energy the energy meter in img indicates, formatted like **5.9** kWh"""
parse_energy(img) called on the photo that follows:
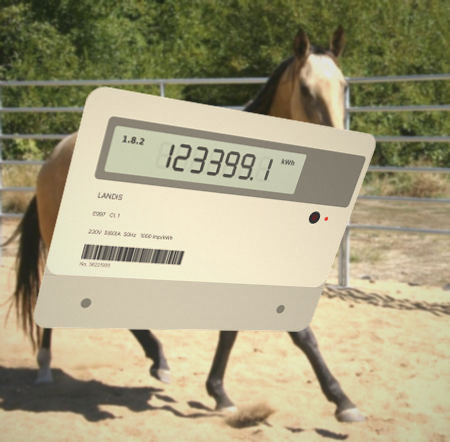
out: **123399.1** kWh
